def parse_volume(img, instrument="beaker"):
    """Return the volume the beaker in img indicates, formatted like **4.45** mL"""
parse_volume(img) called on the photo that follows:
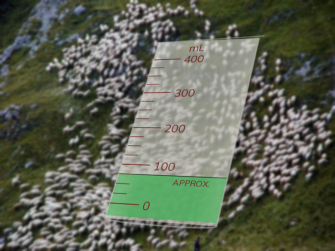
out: **75** mL
